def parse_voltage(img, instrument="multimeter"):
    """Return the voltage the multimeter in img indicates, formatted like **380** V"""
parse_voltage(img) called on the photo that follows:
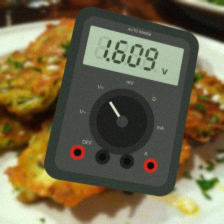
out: **1.609** V
